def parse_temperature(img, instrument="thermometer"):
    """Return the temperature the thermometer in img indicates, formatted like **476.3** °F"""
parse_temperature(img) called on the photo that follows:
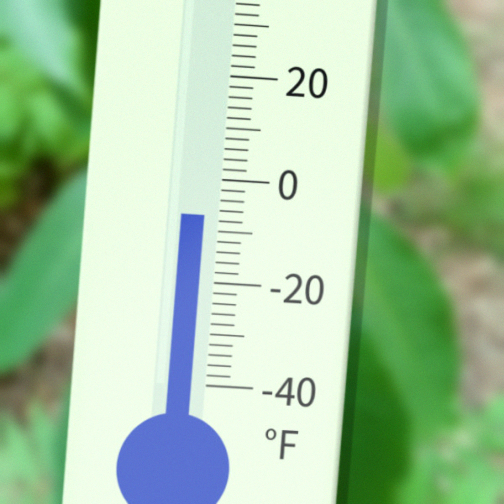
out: **-7** °F
